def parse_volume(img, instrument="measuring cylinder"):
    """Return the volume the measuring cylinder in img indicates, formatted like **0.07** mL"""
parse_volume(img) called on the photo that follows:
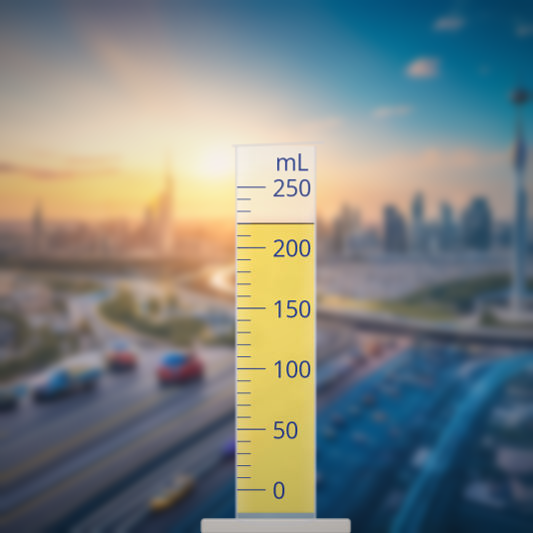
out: **220** mL
